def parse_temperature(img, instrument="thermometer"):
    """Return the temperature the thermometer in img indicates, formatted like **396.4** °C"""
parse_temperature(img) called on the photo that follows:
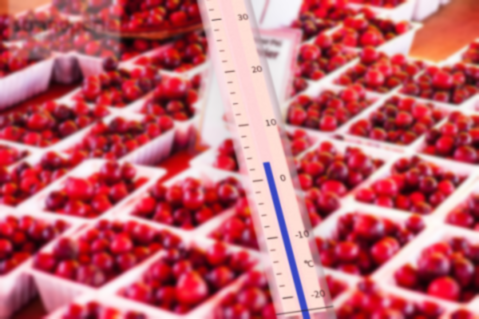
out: **3** °C
